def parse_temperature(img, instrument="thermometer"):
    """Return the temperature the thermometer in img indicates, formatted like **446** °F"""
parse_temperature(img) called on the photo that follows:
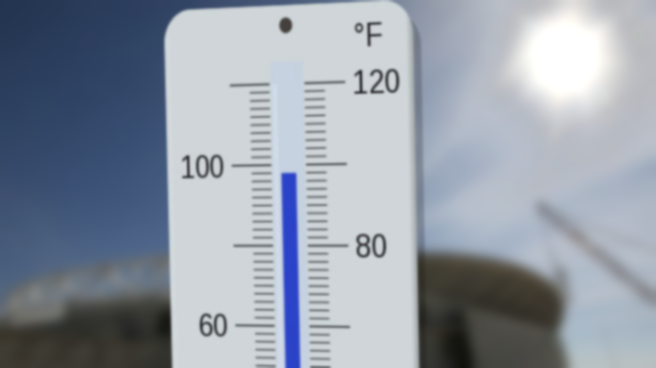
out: **98** °F
